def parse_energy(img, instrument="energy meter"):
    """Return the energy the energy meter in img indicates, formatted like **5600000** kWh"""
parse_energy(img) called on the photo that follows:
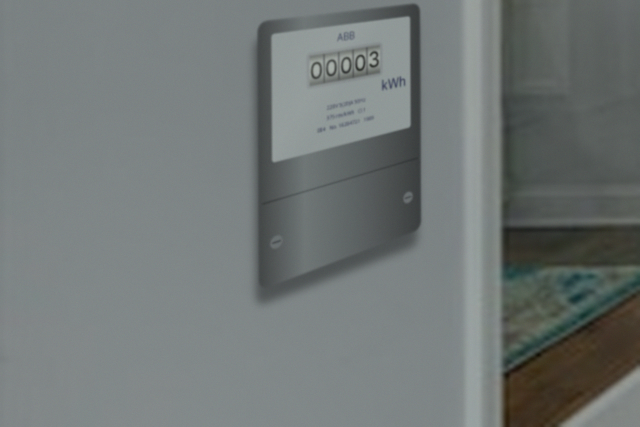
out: **3** kWh
